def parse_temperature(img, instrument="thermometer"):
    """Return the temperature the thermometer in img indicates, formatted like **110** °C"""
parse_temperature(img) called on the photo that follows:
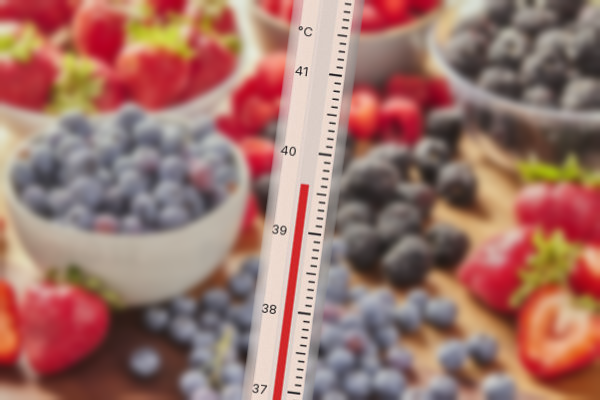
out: **39.6** °C
